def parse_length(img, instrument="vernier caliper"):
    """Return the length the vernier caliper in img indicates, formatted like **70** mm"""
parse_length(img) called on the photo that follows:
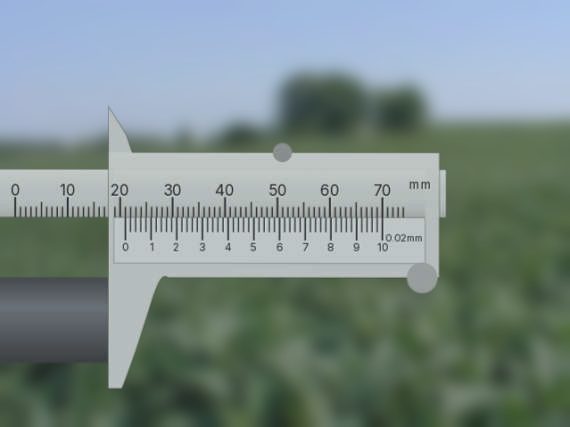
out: **21.0** mm
